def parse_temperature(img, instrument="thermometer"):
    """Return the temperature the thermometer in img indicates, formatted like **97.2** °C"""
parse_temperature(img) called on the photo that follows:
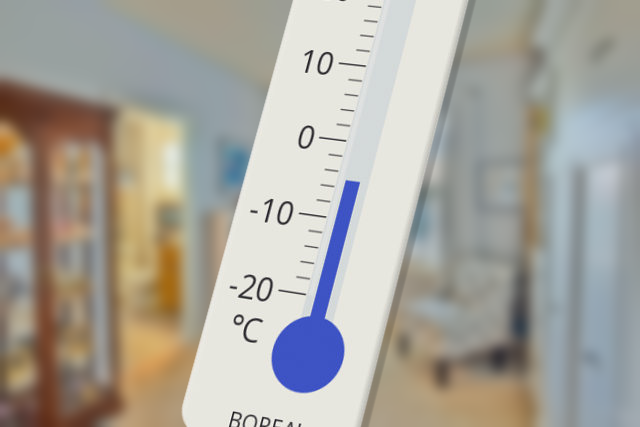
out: **-5** °C
